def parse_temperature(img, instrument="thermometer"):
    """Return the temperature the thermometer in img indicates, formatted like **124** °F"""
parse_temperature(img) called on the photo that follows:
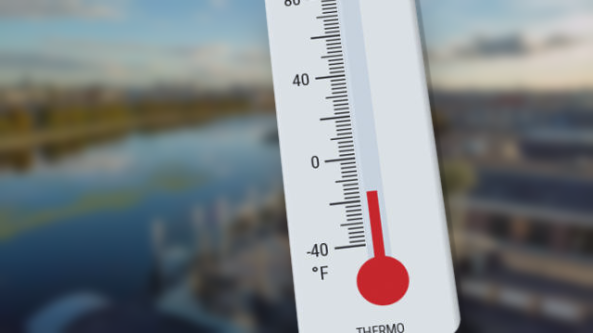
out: **-16** °F
